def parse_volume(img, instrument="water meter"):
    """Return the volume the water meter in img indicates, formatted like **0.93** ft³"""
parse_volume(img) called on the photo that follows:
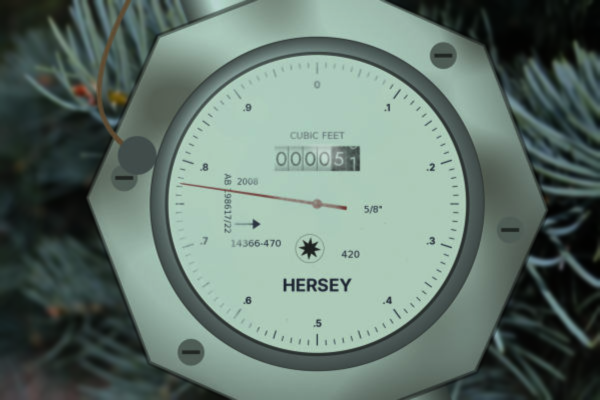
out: **50.77** ft³
